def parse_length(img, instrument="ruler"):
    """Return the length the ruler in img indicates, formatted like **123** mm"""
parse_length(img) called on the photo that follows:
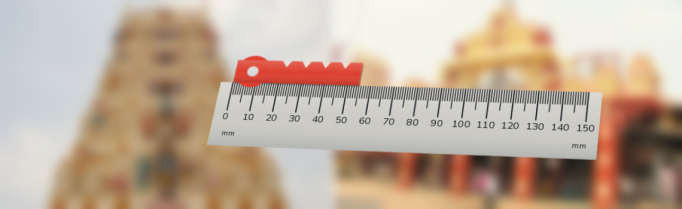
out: **55** mm
